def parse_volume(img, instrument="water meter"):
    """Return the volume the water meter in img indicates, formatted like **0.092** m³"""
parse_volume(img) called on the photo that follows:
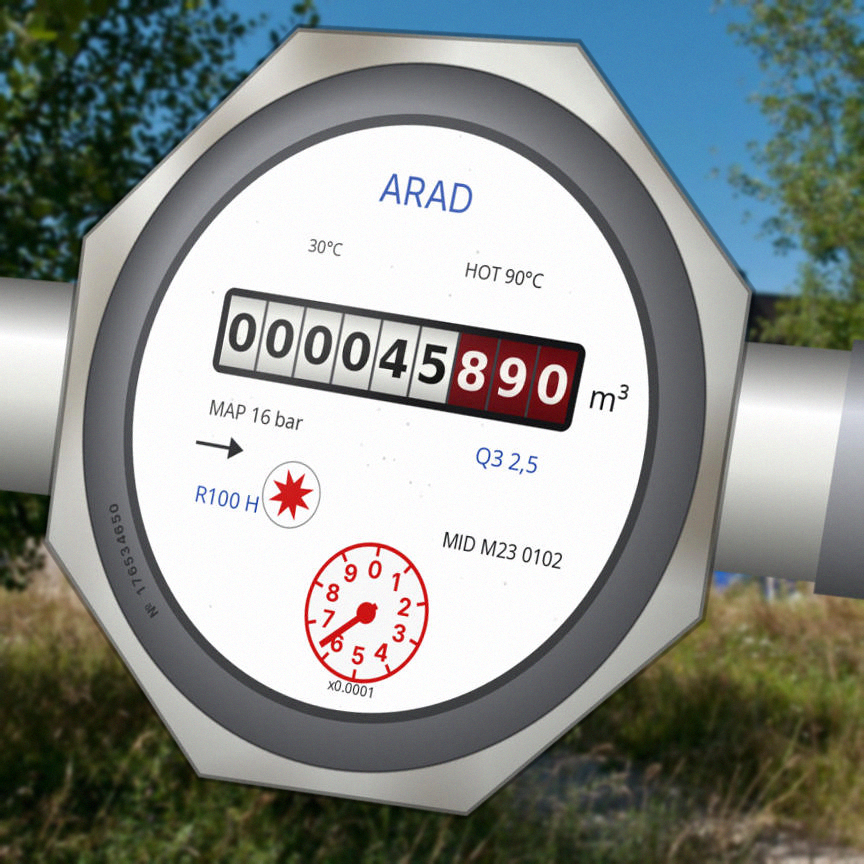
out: **45.8906** m³
